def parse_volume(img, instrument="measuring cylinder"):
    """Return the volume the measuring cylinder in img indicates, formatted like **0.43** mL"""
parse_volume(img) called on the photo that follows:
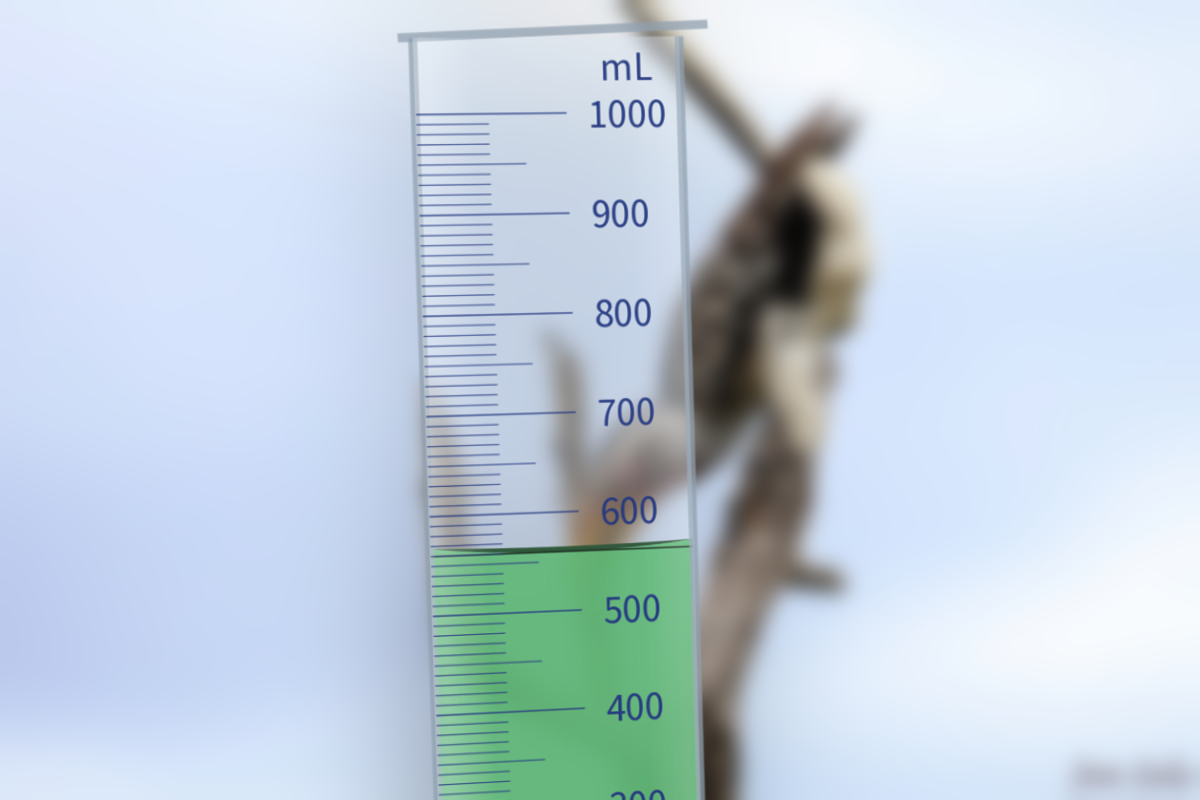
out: **560** mL
